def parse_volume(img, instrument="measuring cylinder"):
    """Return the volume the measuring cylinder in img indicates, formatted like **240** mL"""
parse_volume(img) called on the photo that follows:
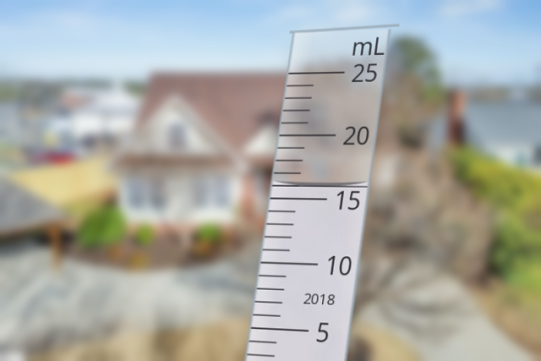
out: **16** mL
